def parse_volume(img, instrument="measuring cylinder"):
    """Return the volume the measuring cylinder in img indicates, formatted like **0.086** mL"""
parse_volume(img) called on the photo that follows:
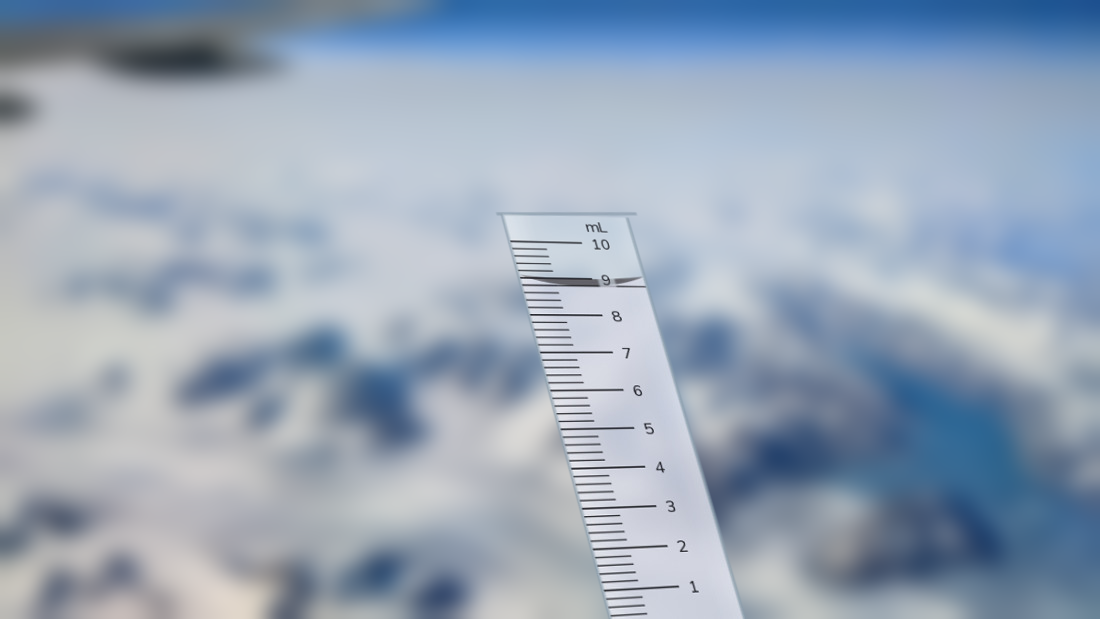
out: **8.8** mL
